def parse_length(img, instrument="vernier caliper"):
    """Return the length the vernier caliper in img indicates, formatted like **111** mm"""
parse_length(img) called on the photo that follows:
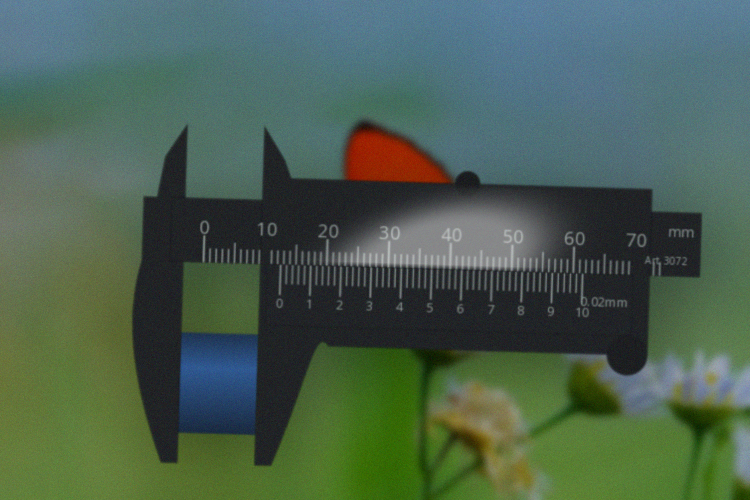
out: **12.5** mm
